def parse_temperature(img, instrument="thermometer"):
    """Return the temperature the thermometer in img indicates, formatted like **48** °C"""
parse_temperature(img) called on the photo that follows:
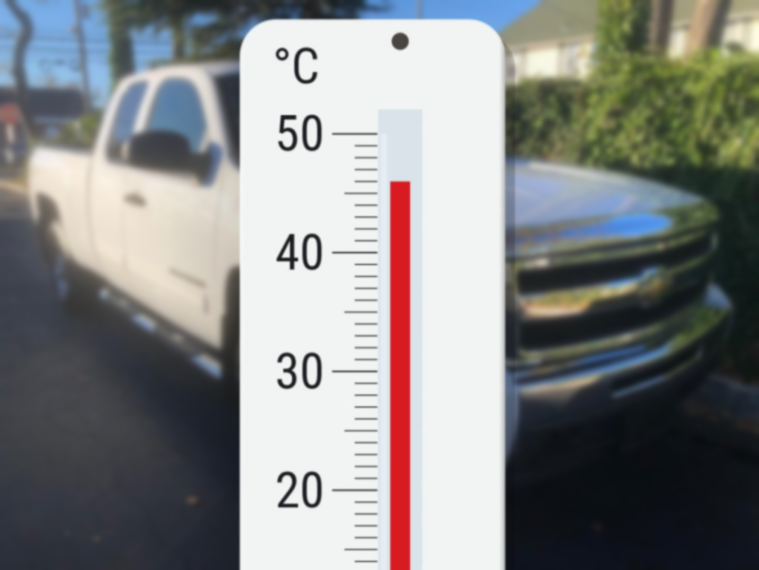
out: **46** °C
